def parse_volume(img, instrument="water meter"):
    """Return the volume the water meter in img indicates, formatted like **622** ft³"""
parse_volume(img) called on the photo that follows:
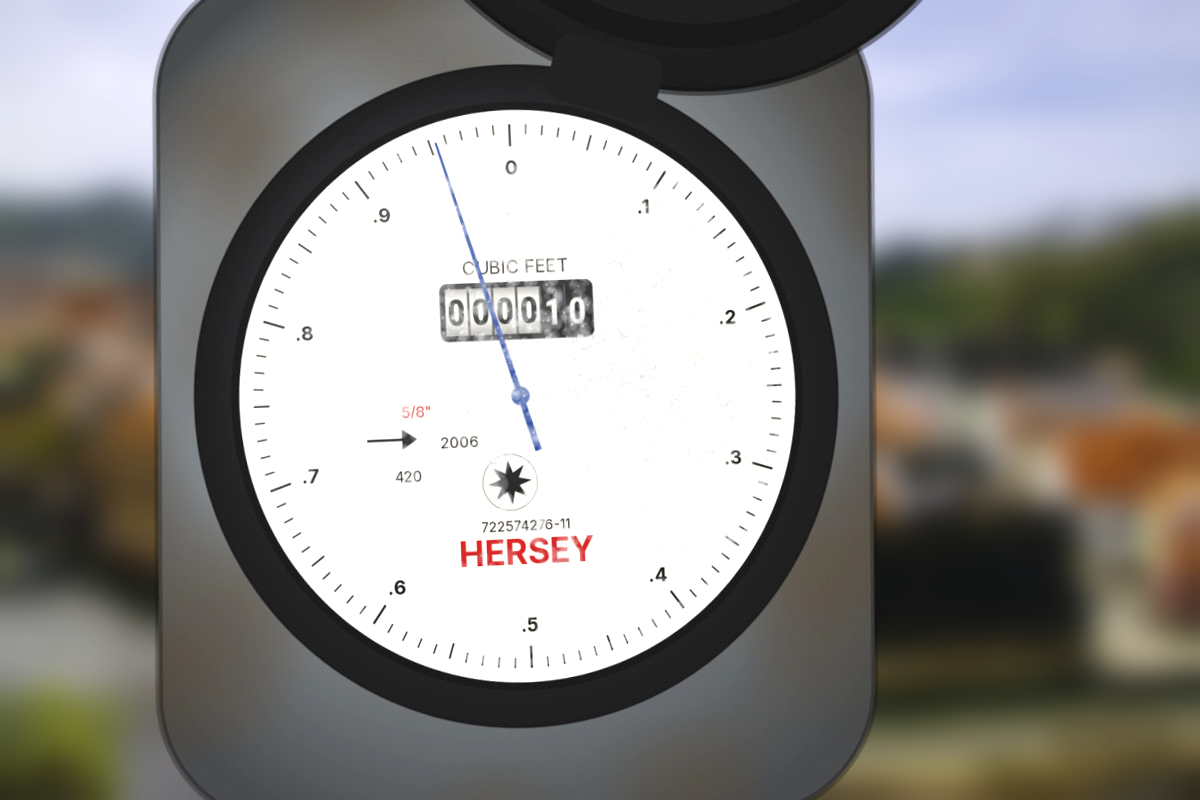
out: **9.95** ft³
